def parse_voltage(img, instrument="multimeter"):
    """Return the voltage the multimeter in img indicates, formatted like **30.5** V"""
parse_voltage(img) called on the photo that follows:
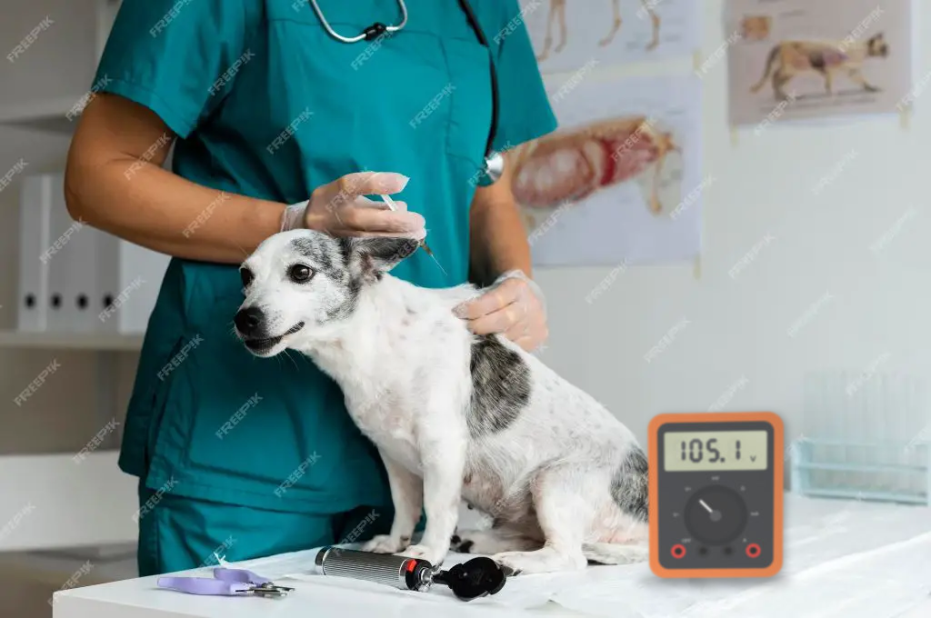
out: **105.1** V
